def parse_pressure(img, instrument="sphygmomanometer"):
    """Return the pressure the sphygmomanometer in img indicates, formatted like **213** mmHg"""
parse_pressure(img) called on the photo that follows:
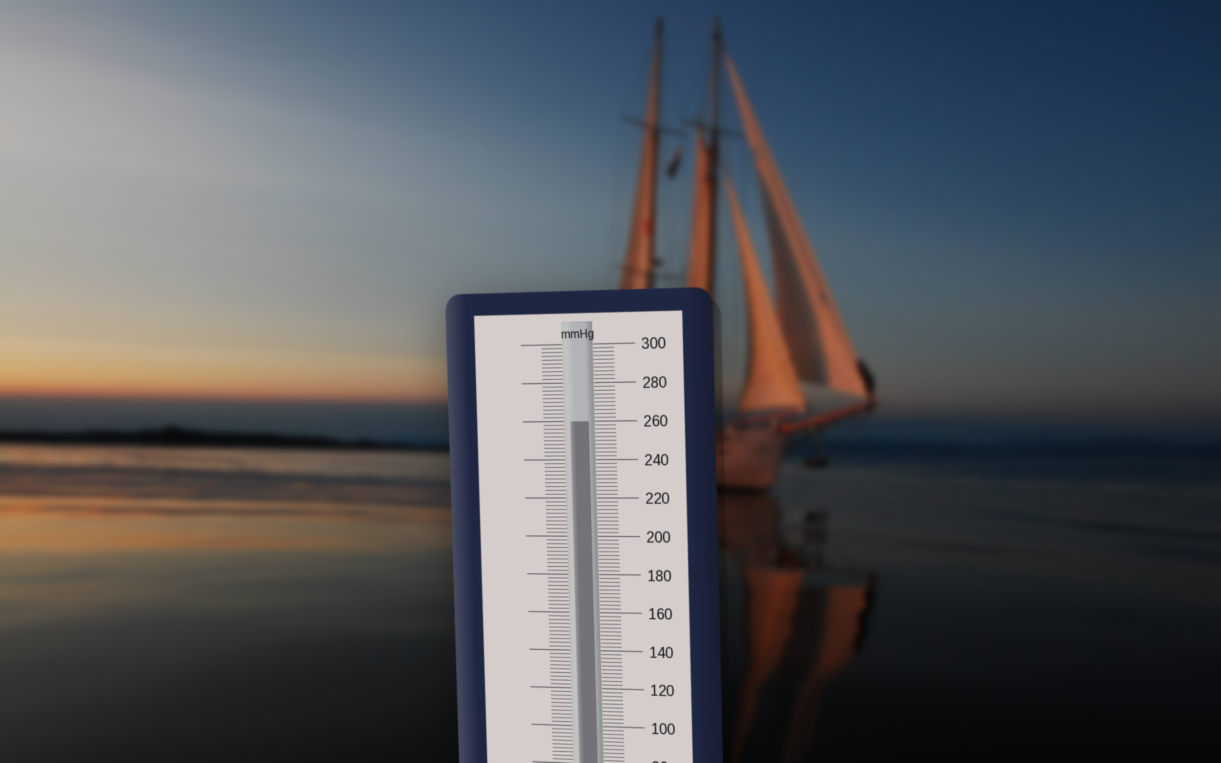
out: **260** mmHg
